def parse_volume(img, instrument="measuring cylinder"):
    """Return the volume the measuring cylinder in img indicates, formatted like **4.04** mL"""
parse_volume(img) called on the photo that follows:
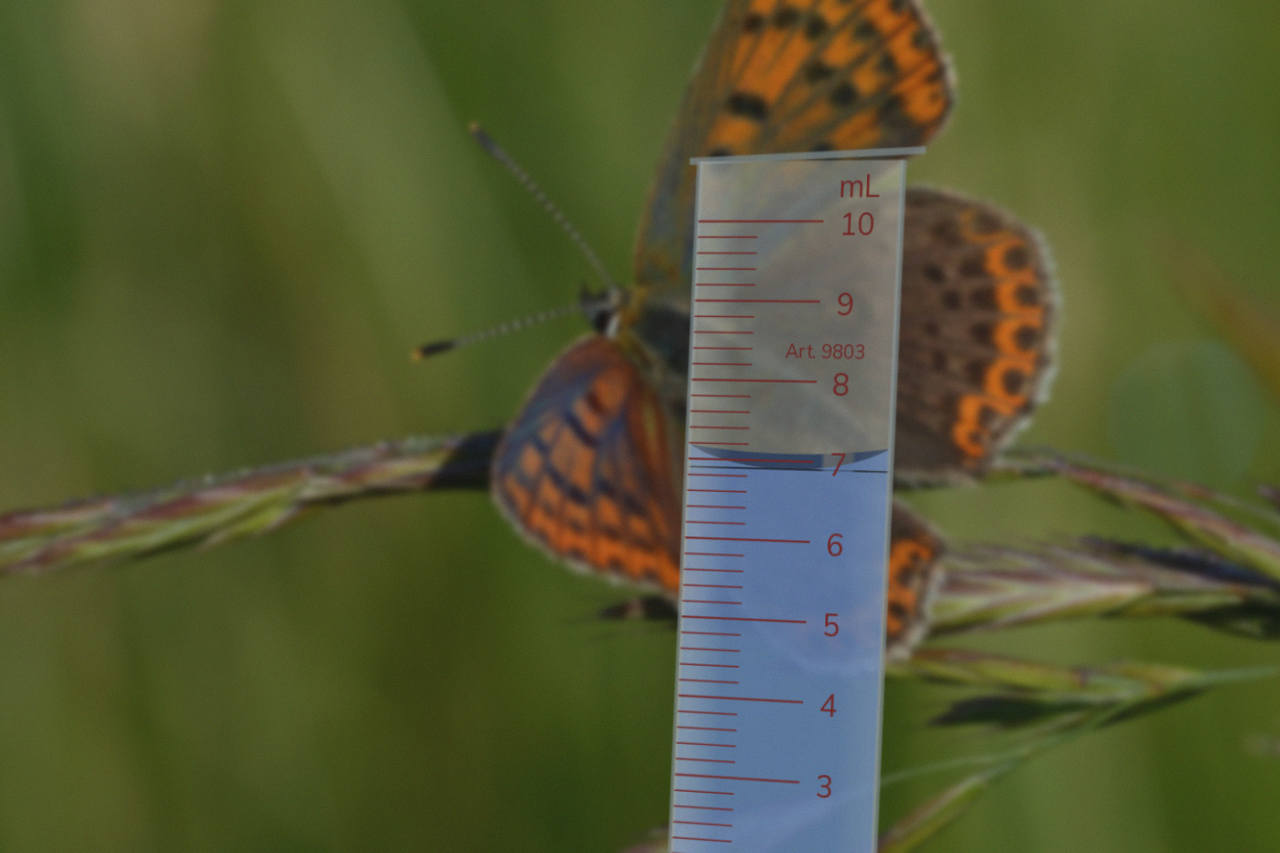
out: **6.9** mL
